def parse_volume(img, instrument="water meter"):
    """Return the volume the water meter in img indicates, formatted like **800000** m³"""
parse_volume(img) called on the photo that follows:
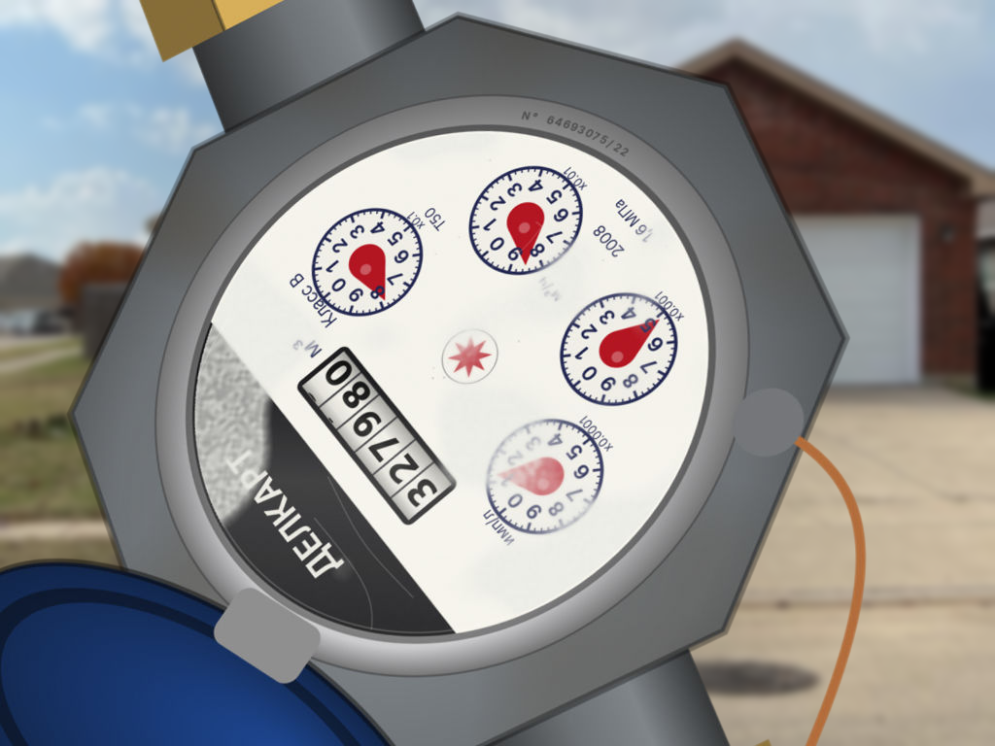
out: **327979.7851** m³
